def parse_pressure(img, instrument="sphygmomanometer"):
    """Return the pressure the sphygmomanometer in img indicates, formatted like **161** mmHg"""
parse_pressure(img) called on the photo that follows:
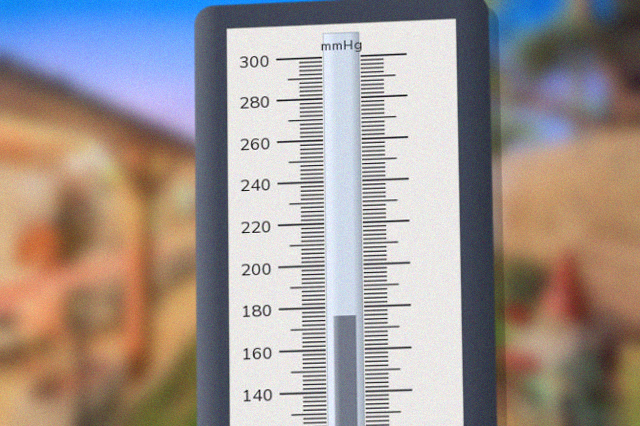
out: **176** mmHg
